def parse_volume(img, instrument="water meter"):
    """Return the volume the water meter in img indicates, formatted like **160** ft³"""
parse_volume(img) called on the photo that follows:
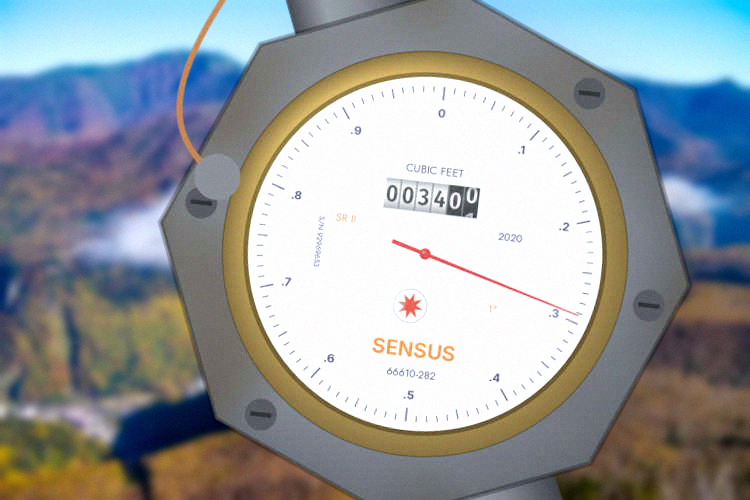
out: **3400.29** ft³
